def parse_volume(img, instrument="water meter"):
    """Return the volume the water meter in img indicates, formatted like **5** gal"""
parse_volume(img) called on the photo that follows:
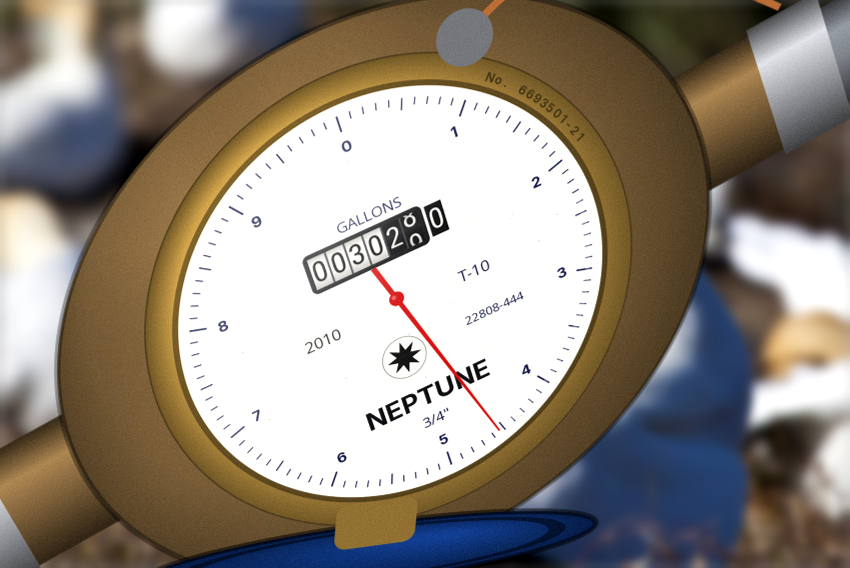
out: **30284.5** gal
